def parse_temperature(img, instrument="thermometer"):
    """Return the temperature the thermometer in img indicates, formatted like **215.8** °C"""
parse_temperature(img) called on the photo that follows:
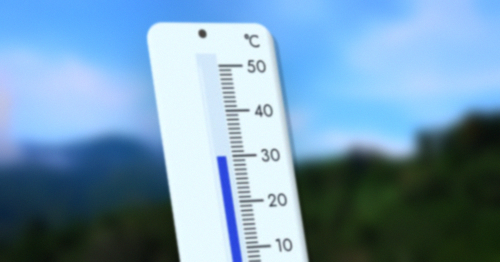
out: **30** °C
